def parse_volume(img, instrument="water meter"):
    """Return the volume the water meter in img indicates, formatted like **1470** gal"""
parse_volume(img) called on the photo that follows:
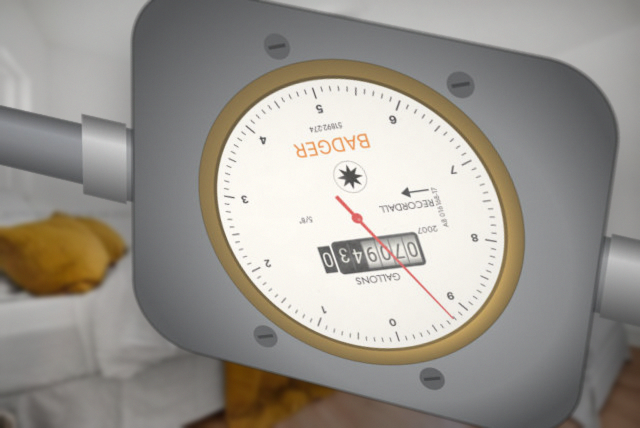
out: **709429.2** gal
